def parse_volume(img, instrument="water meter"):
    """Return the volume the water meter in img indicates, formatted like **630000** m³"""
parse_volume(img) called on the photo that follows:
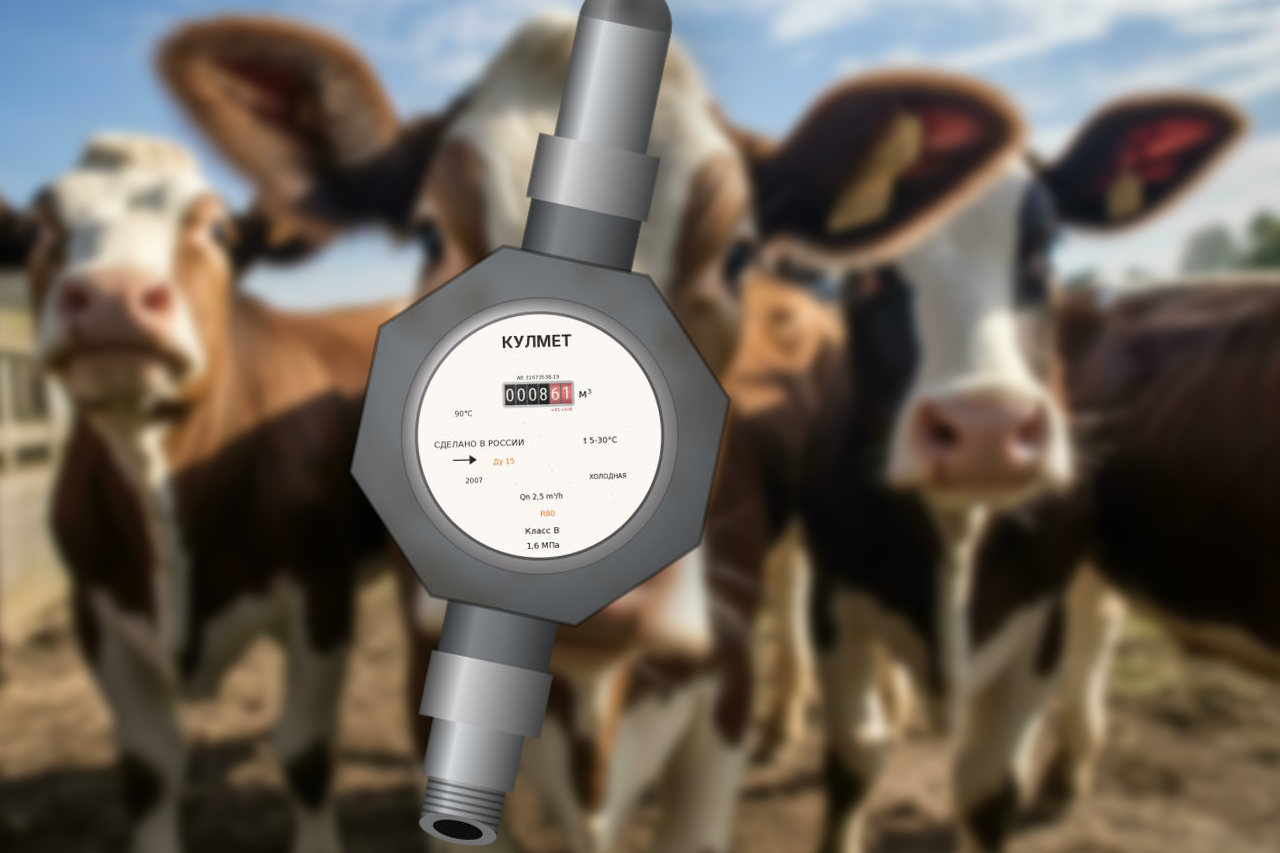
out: **8.61** m³
